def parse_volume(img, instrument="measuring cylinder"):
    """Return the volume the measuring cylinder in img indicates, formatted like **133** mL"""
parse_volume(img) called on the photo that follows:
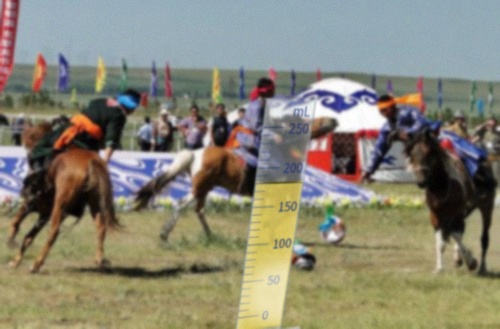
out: **180** mL
